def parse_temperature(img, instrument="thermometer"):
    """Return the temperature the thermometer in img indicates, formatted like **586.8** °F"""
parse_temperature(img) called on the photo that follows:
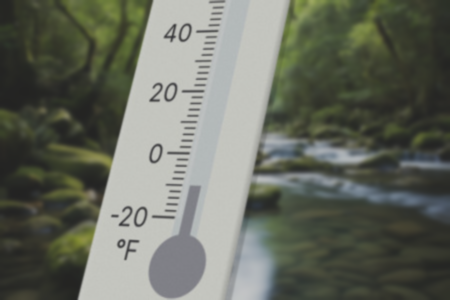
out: **-10** °F
